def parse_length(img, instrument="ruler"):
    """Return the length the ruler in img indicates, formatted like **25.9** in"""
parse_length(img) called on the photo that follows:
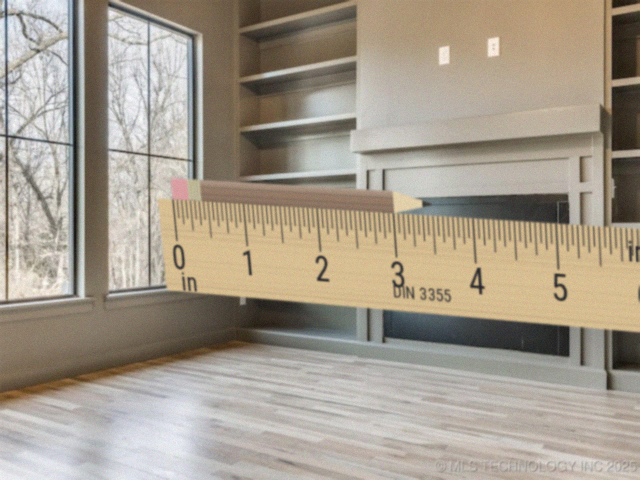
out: **3.5** in
